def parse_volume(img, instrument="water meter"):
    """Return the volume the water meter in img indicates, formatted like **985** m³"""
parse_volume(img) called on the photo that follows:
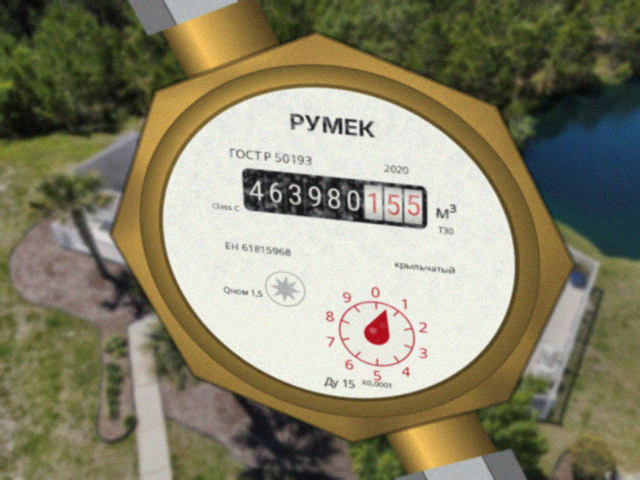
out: **463980.1550** m³
